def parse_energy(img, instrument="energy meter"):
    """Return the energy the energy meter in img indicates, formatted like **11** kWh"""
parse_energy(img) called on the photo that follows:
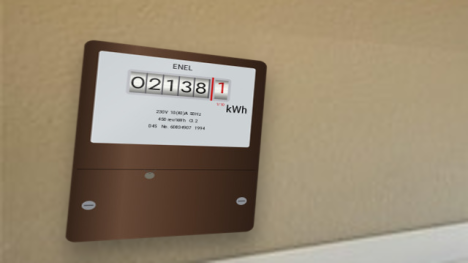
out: **2138.1** kWh
